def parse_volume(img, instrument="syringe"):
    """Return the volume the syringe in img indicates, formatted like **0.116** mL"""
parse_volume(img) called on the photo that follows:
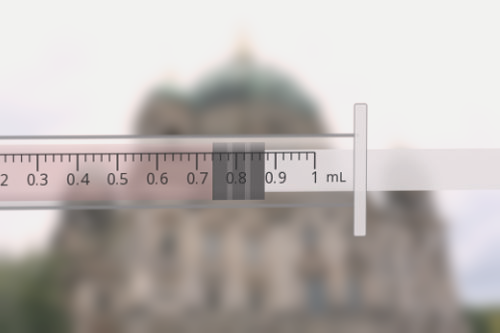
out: **0.74** mL
